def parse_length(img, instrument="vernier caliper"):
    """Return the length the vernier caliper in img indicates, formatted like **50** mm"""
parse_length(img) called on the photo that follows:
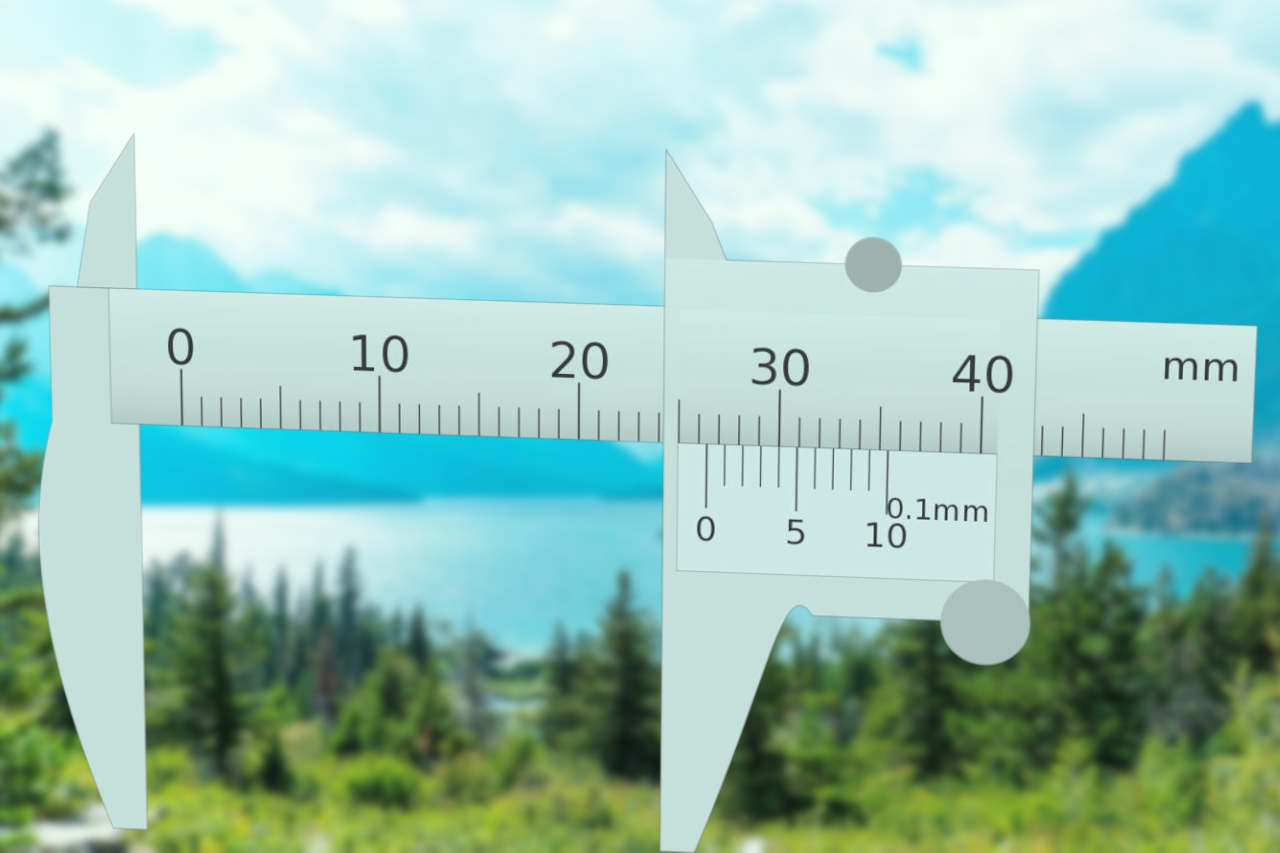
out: **26.4** mm
